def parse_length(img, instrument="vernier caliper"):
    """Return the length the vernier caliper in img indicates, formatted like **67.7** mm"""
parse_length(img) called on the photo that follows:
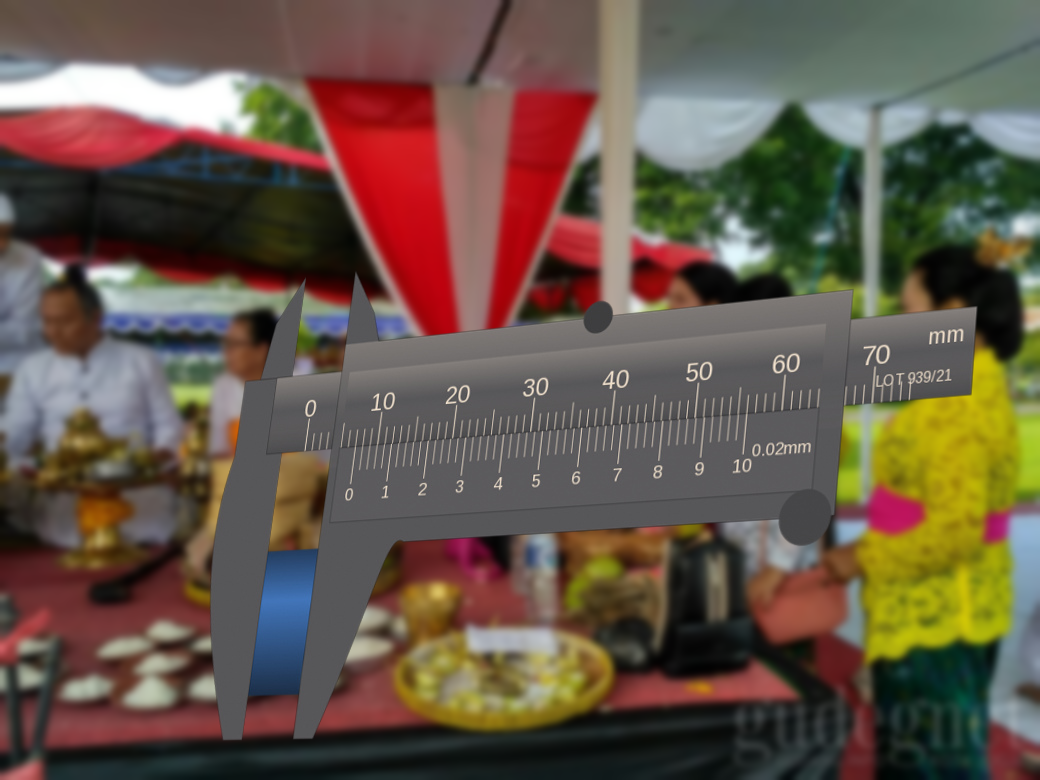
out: **7.0** mm
